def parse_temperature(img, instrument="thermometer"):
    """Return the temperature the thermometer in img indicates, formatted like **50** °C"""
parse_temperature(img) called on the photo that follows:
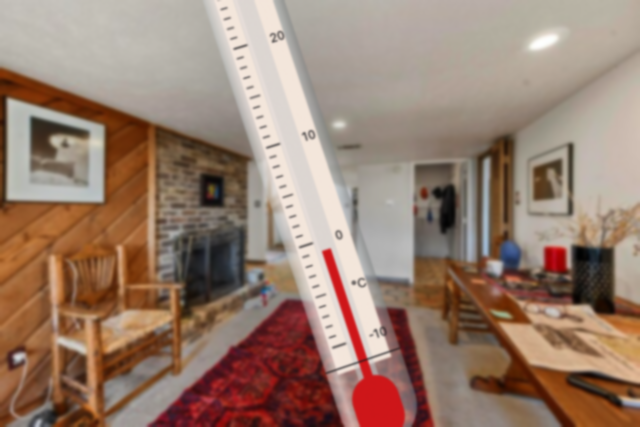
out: **-1** °C
